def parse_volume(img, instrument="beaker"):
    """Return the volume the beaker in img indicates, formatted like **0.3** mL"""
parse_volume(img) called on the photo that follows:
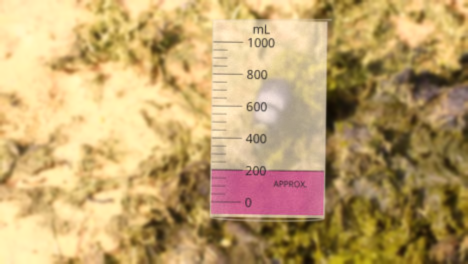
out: **200** mL
